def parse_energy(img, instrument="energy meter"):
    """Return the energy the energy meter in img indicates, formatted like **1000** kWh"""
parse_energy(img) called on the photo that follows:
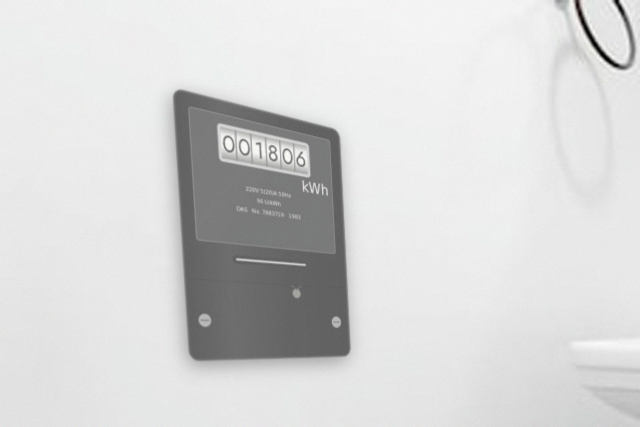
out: **1806** kWh
